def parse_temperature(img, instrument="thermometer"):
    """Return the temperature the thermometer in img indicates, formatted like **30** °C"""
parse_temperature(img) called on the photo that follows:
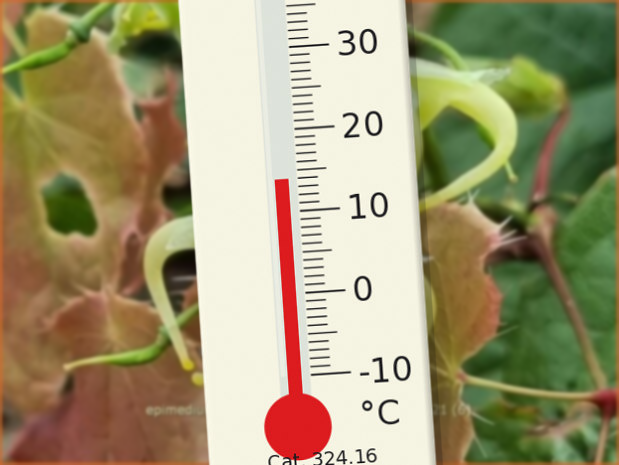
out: **14** °C
